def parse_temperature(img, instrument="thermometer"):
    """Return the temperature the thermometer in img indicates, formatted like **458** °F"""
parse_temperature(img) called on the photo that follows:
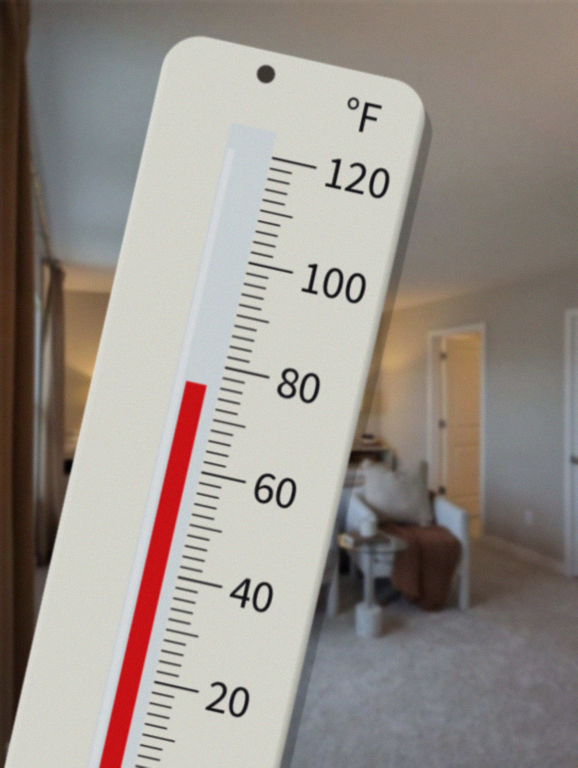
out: **76** °F
